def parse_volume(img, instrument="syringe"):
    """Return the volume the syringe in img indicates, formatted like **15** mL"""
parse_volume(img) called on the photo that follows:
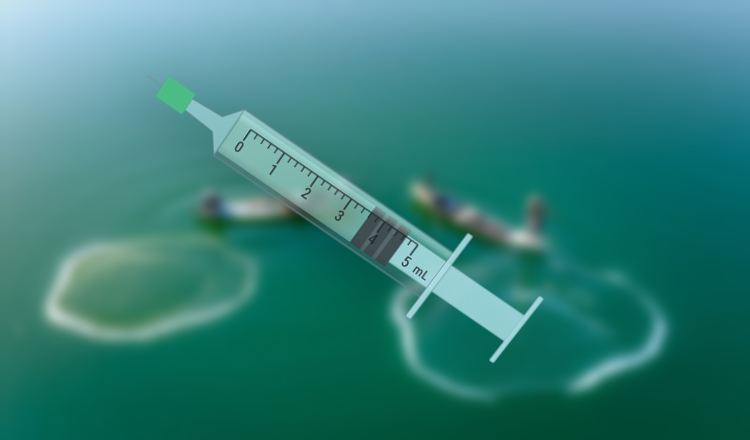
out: **3.6** mL
